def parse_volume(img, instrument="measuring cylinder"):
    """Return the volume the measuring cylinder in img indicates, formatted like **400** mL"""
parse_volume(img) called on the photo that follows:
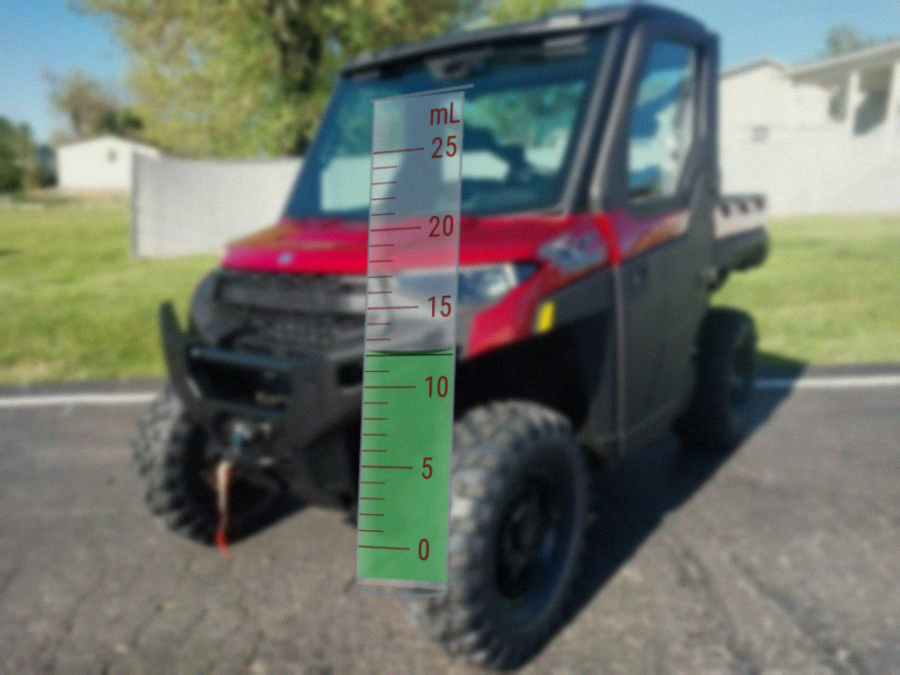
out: **12** mL
